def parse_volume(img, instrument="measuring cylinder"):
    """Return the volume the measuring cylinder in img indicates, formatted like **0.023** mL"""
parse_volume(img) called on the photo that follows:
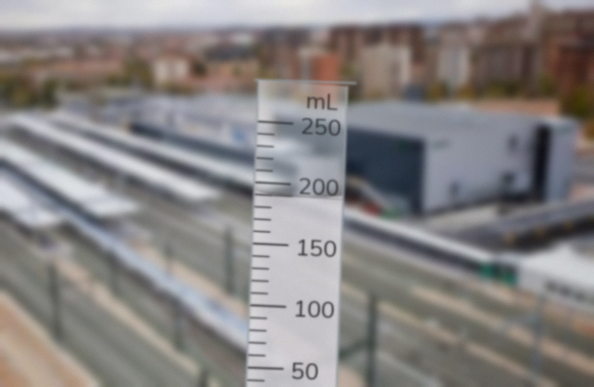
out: **190** mL
